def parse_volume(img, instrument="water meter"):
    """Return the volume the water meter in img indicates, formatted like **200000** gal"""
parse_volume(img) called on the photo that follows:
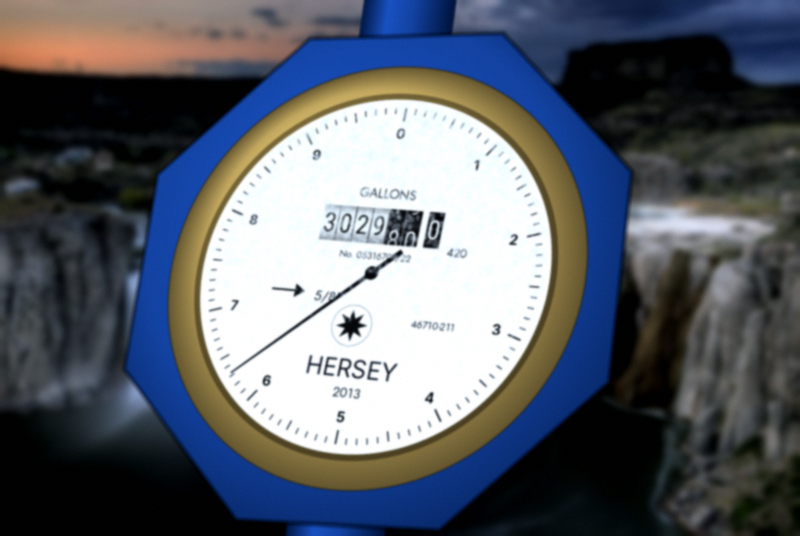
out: **3029796.3** gal
